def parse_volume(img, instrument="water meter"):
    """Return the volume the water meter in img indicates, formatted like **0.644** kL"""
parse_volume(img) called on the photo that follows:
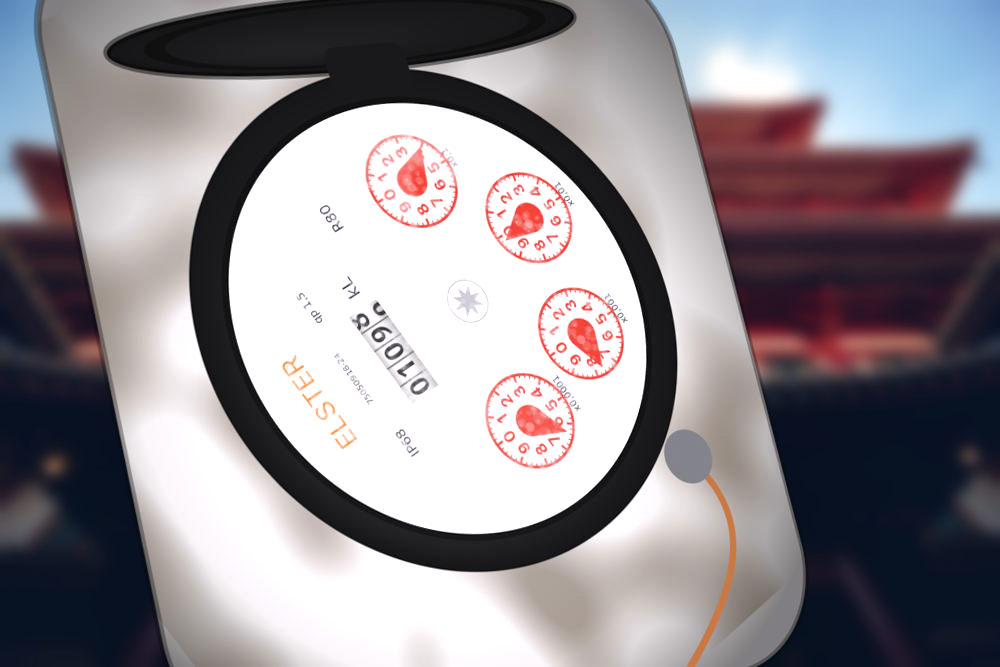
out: **1098.3976** kL
